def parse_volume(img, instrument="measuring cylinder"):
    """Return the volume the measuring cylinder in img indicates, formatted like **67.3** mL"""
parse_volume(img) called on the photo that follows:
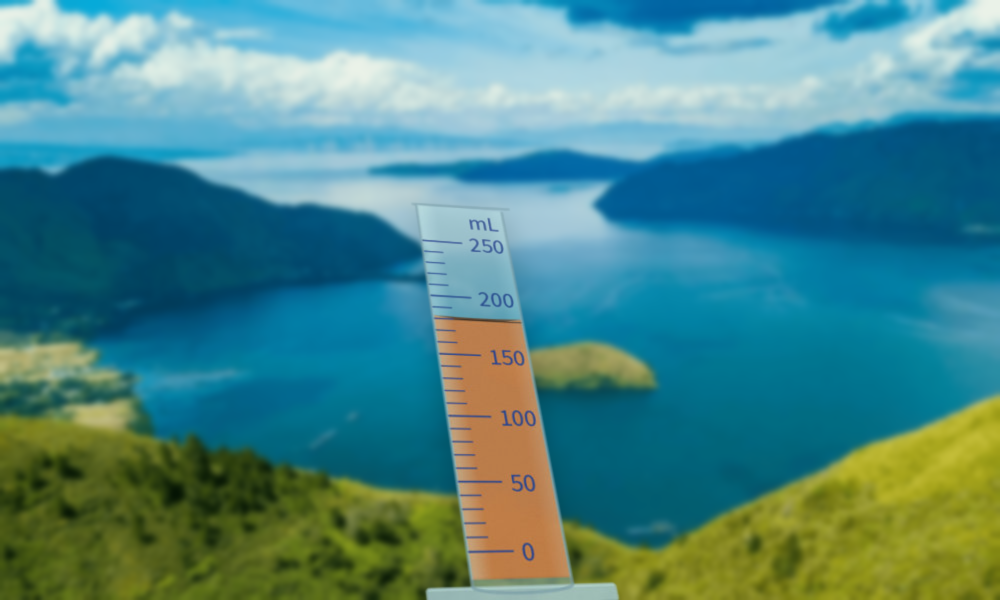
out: **180** mL
